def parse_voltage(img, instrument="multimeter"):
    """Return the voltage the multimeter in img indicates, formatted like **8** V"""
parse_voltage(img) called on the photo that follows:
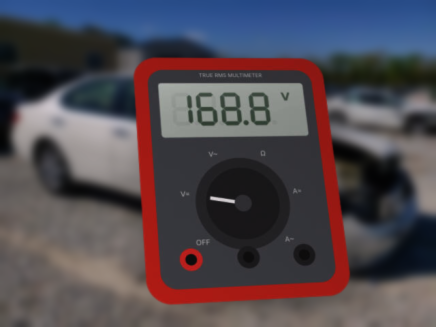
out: **168.8** V
